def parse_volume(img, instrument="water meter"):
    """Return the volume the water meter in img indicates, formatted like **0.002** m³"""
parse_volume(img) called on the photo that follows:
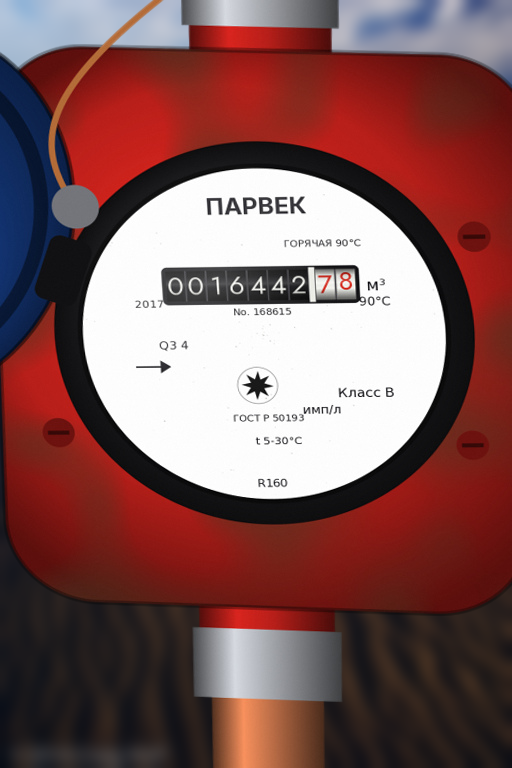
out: **16442.78** m³
